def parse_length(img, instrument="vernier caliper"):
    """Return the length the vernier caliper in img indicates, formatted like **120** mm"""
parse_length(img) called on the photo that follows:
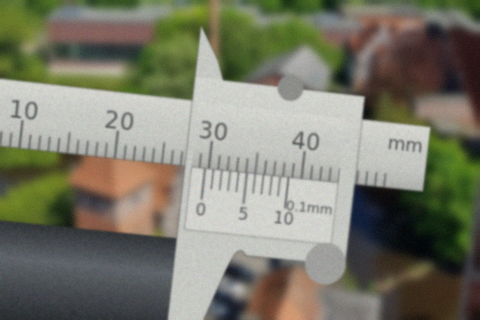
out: **29.6** mm
